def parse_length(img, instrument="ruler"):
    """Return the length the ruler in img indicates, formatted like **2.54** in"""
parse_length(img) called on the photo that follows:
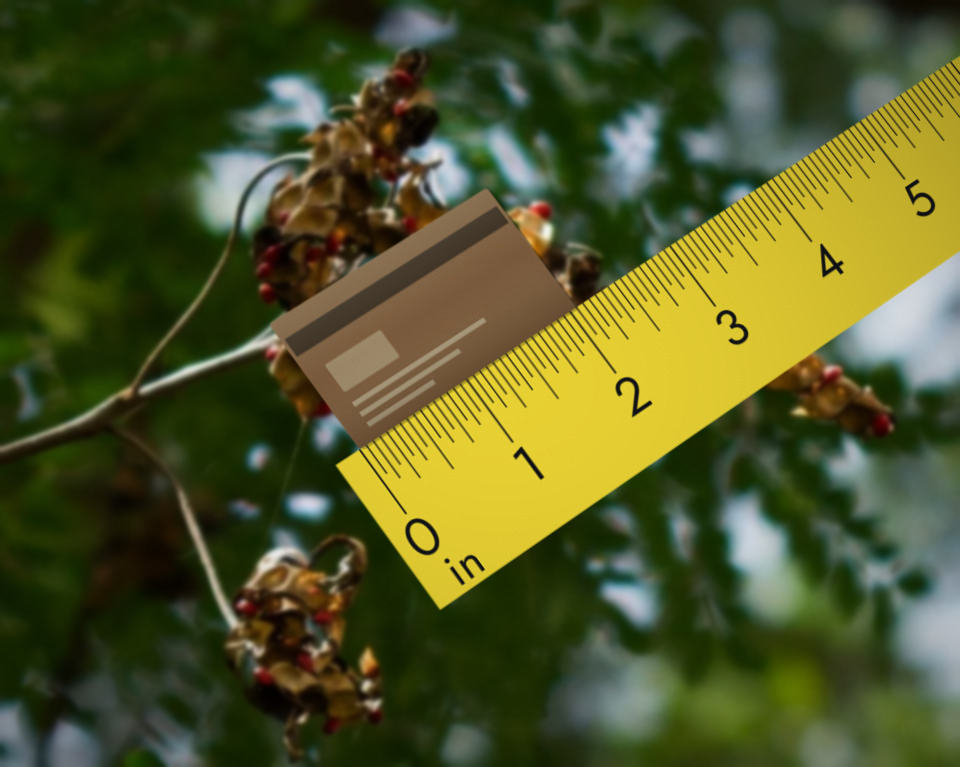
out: **2.0625** in
